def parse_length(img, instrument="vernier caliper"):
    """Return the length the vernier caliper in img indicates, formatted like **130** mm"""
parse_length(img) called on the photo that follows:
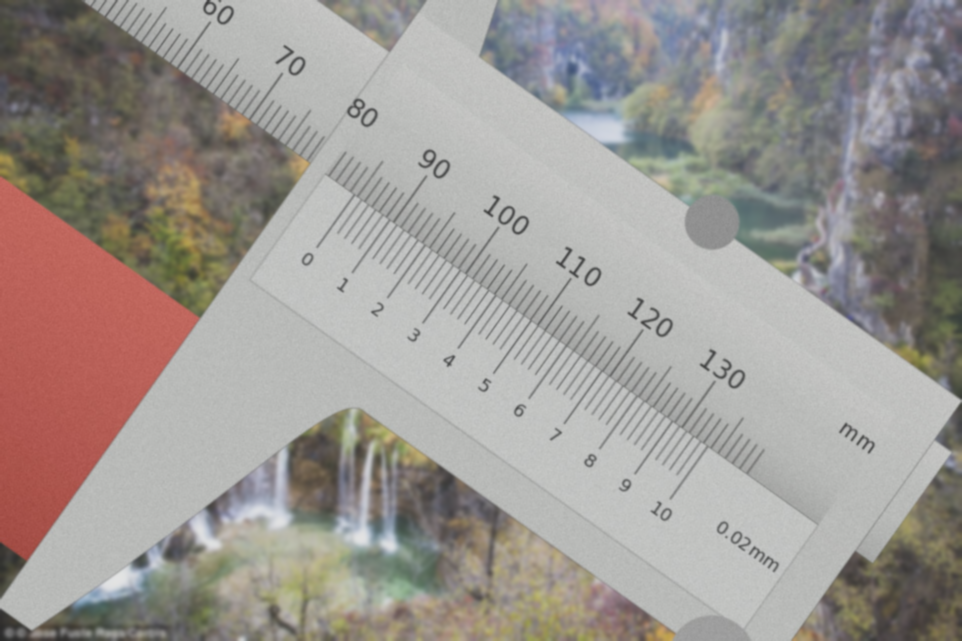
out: **84.6** mm
